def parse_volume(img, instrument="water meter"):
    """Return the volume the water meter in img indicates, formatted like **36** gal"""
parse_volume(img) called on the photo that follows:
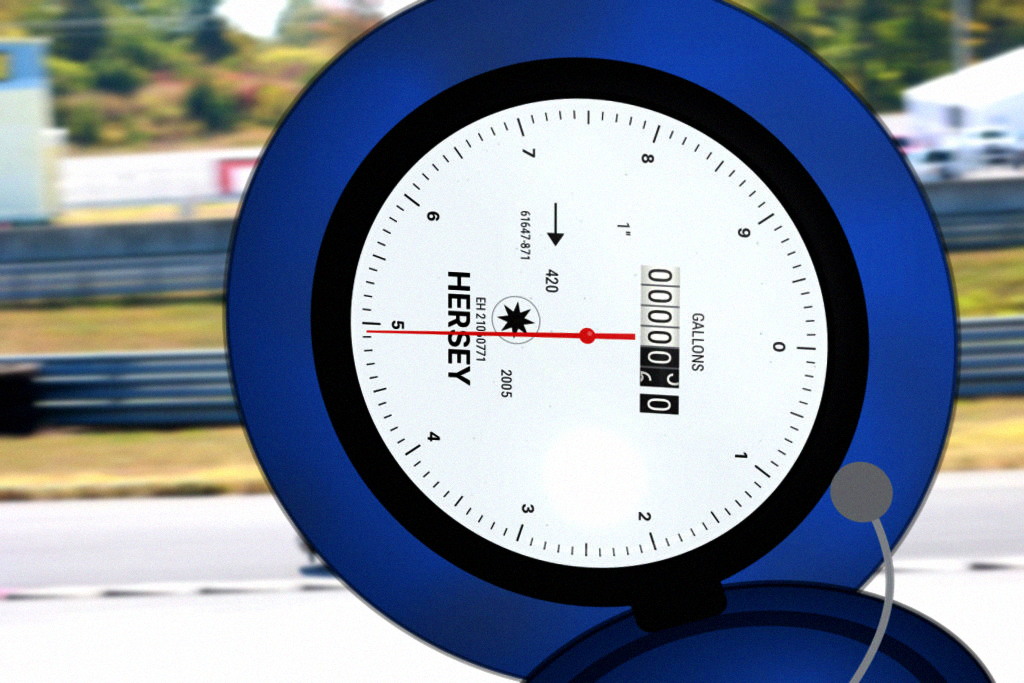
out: **54.9** gal
